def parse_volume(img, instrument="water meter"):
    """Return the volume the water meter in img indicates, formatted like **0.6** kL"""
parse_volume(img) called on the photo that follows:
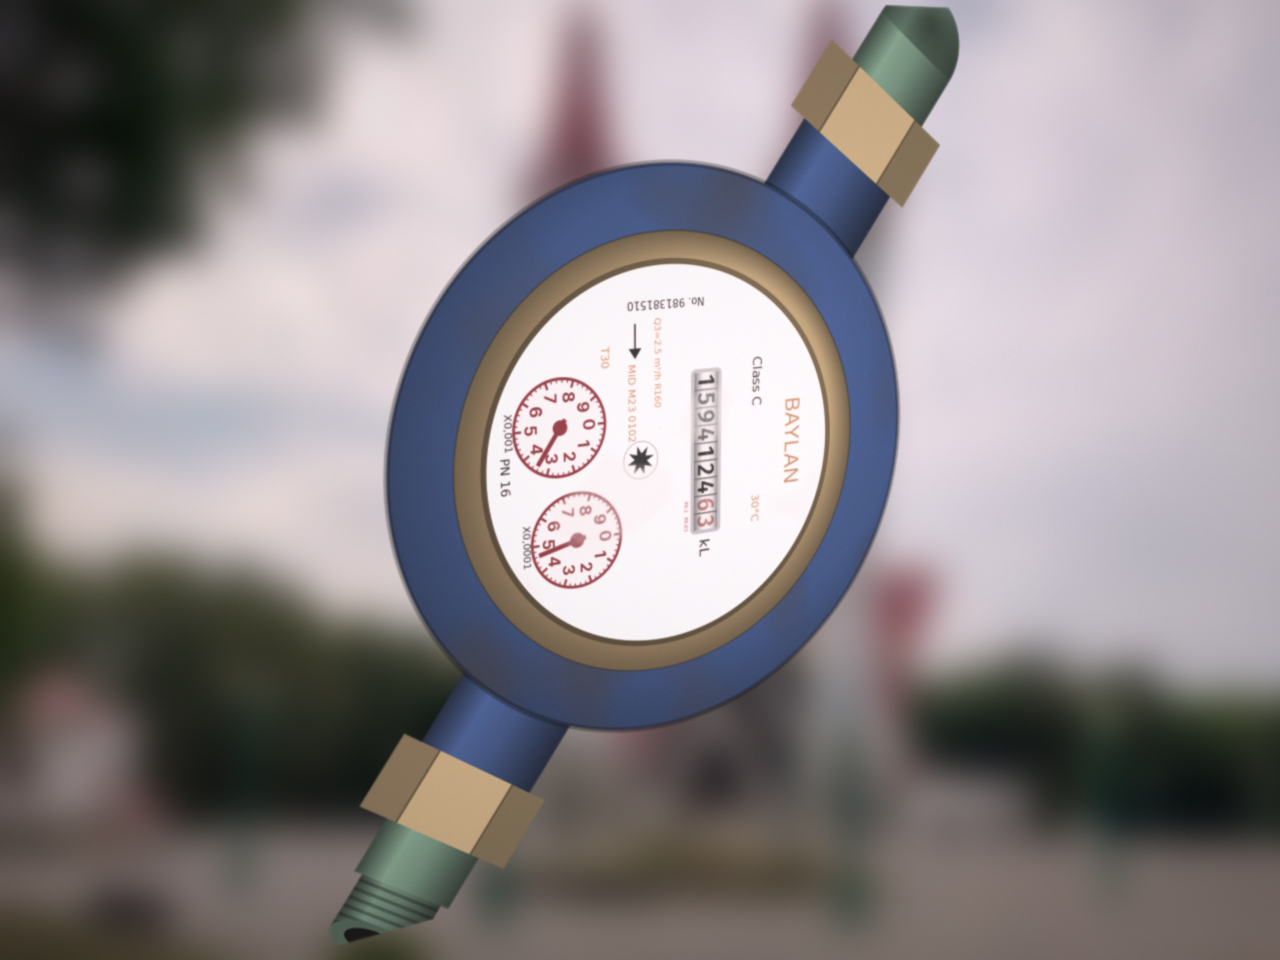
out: **1594124.6334** kL
